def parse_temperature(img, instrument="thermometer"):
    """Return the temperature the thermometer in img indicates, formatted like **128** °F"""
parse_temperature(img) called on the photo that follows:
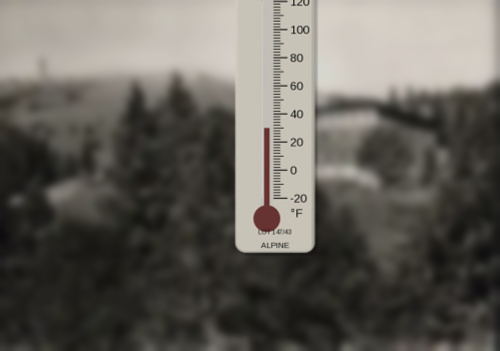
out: **30** °F
